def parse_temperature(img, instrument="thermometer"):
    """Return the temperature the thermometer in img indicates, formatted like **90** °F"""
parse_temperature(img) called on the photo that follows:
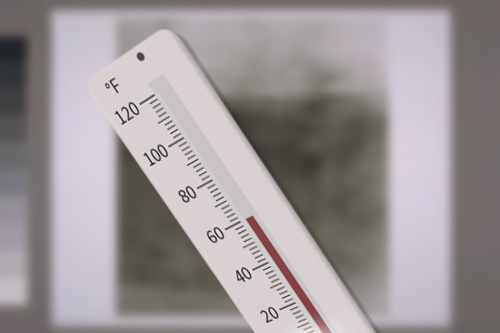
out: **60** °F
